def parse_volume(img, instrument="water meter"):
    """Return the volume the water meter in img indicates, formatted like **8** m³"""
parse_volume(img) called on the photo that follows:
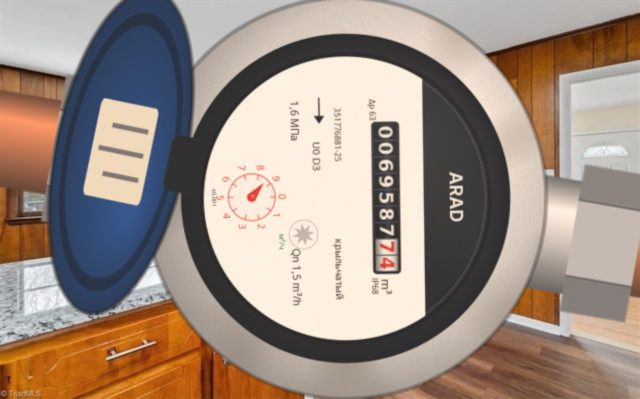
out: **69587.748** m³
